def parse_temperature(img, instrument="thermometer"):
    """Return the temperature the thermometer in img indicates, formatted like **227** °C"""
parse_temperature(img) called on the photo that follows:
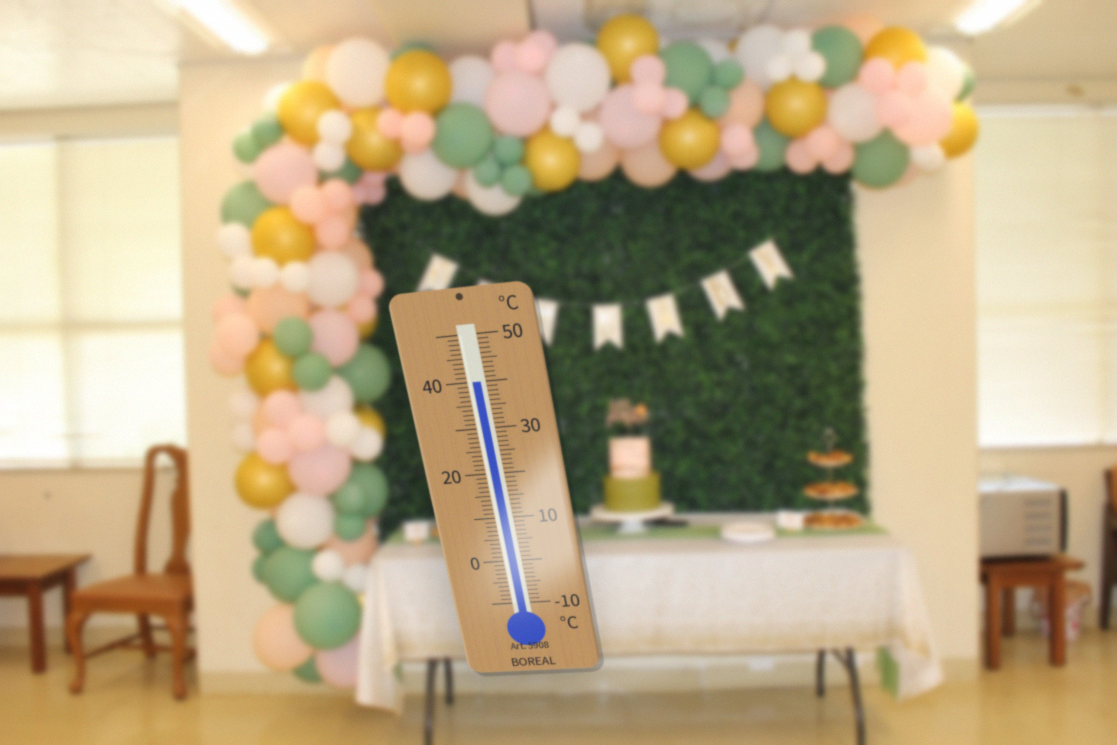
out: **40** °C
